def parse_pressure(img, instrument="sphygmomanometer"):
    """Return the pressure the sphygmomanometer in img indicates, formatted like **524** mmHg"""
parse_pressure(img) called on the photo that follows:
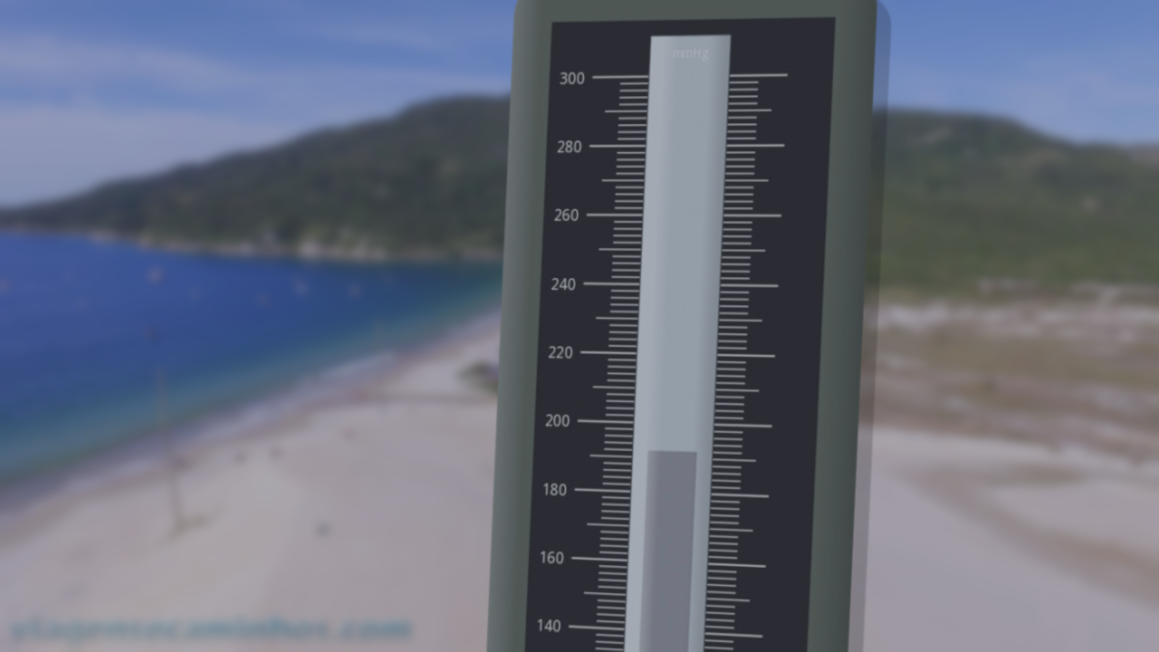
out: **192** mmHg
